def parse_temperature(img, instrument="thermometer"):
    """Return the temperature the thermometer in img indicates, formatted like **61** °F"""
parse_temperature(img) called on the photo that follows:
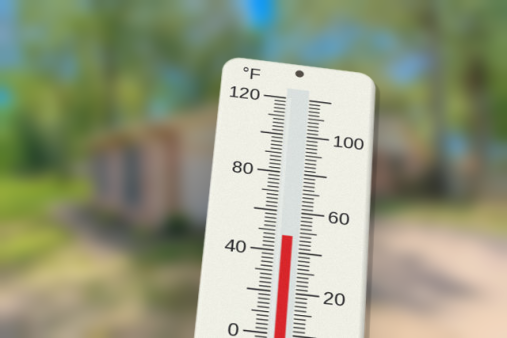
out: **48** °F
